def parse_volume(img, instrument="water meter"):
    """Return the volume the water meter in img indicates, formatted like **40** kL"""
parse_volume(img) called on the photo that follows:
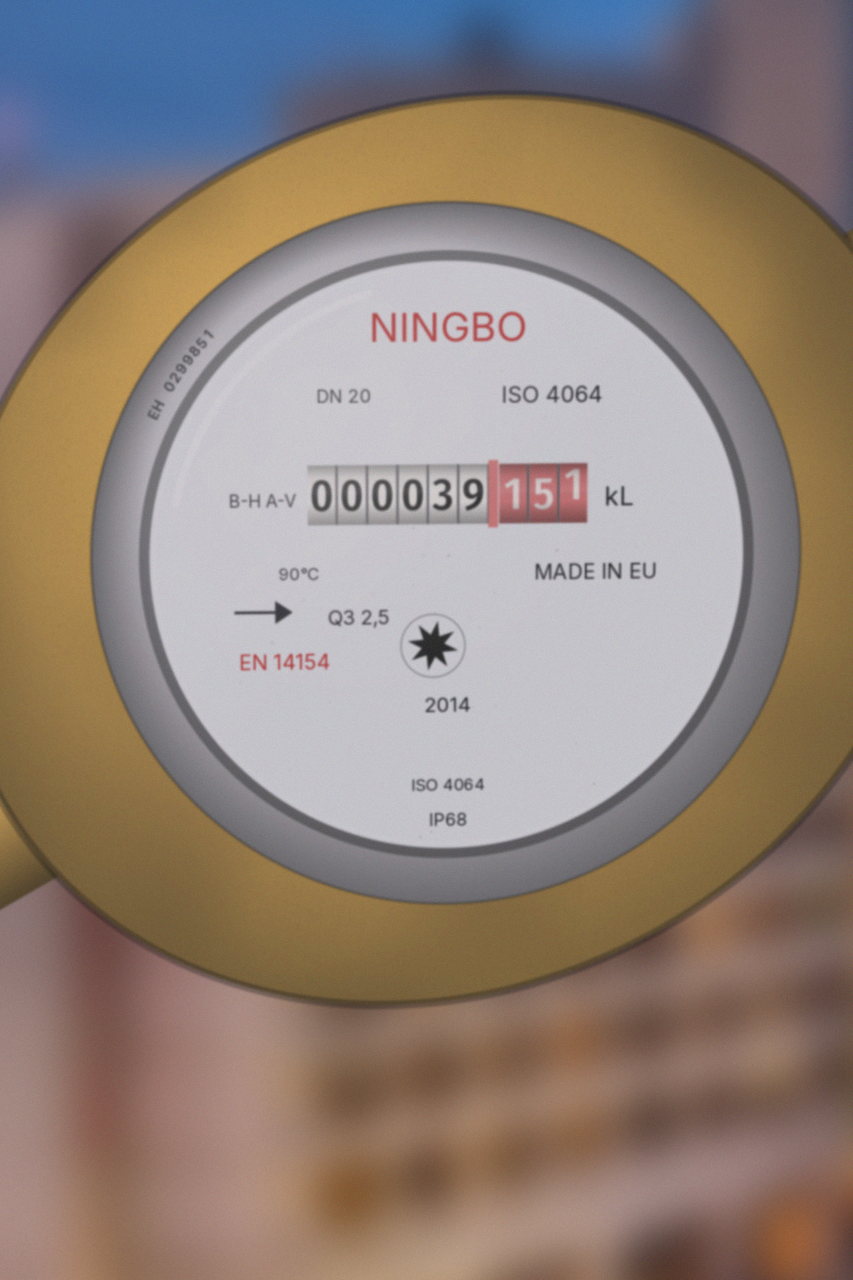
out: **39.151** kL
